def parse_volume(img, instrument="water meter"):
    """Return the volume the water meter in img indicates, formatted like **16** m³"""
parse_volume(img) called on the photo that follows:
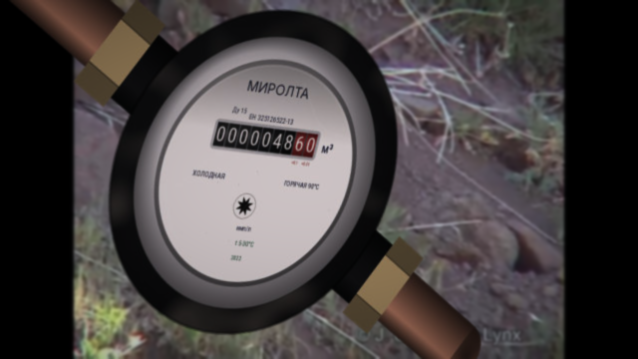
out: **48.60** m³
